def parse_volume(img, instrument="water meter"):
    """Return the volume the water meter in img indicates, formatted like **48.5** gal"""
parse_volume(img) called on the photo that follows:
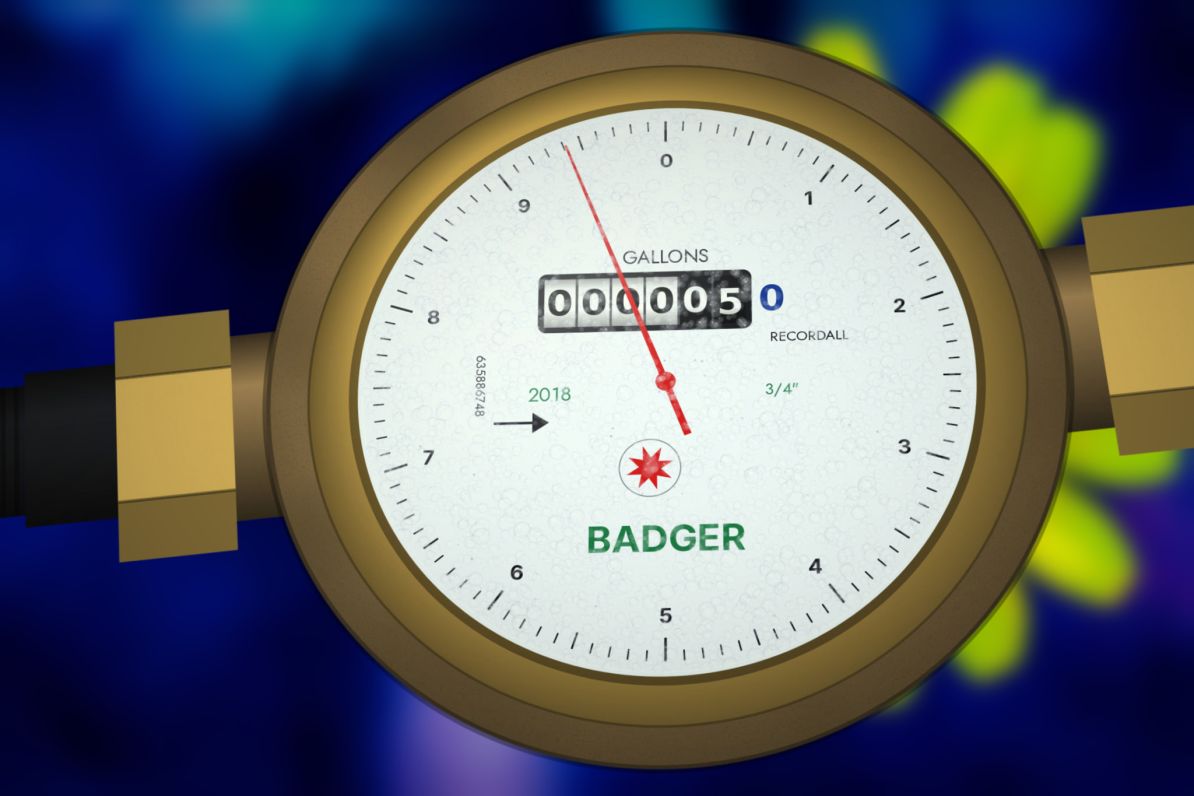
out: **49.4** gal
